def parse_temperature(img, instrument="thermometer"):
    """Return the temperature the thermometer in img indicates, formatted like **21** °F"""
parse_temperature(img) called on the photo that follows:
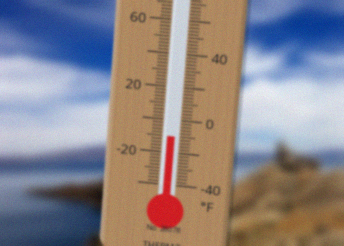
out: **-10** °F
